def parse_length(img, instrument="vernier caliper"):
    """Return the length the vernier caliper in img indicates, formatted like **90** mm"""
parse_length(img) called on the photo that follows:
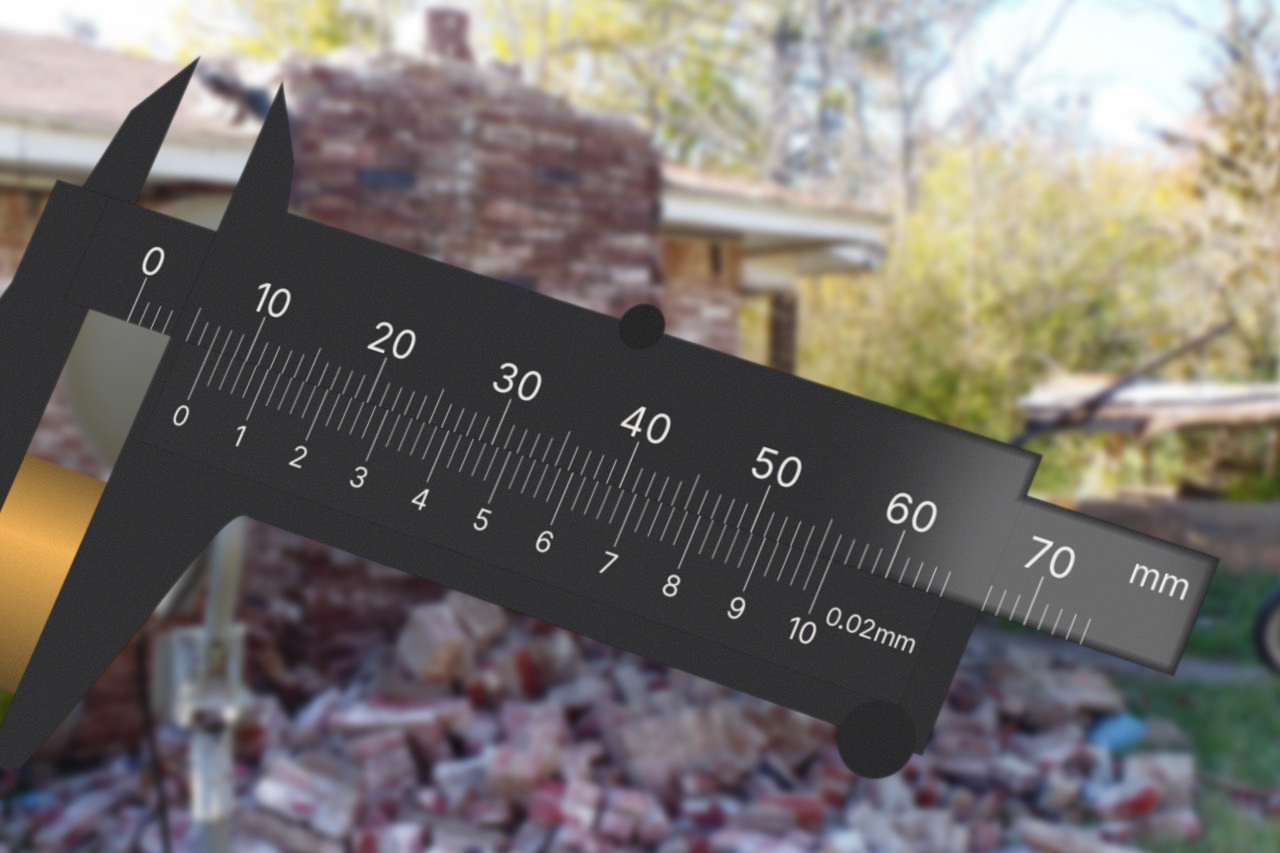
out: **7.0** mm
